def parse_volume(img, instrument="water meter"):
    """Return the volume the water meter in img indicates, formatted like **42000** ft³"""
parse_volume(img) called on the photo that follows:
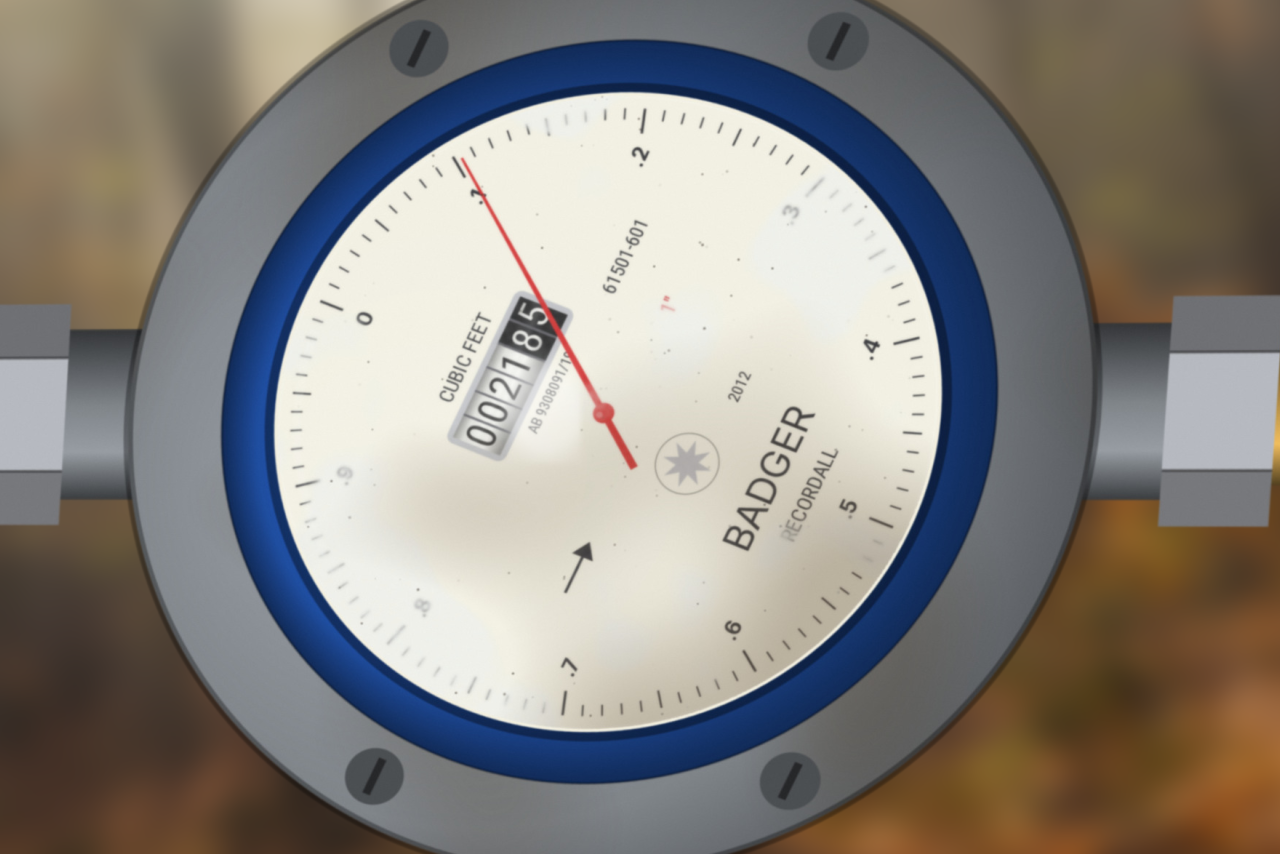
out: **2185.10** ft³
